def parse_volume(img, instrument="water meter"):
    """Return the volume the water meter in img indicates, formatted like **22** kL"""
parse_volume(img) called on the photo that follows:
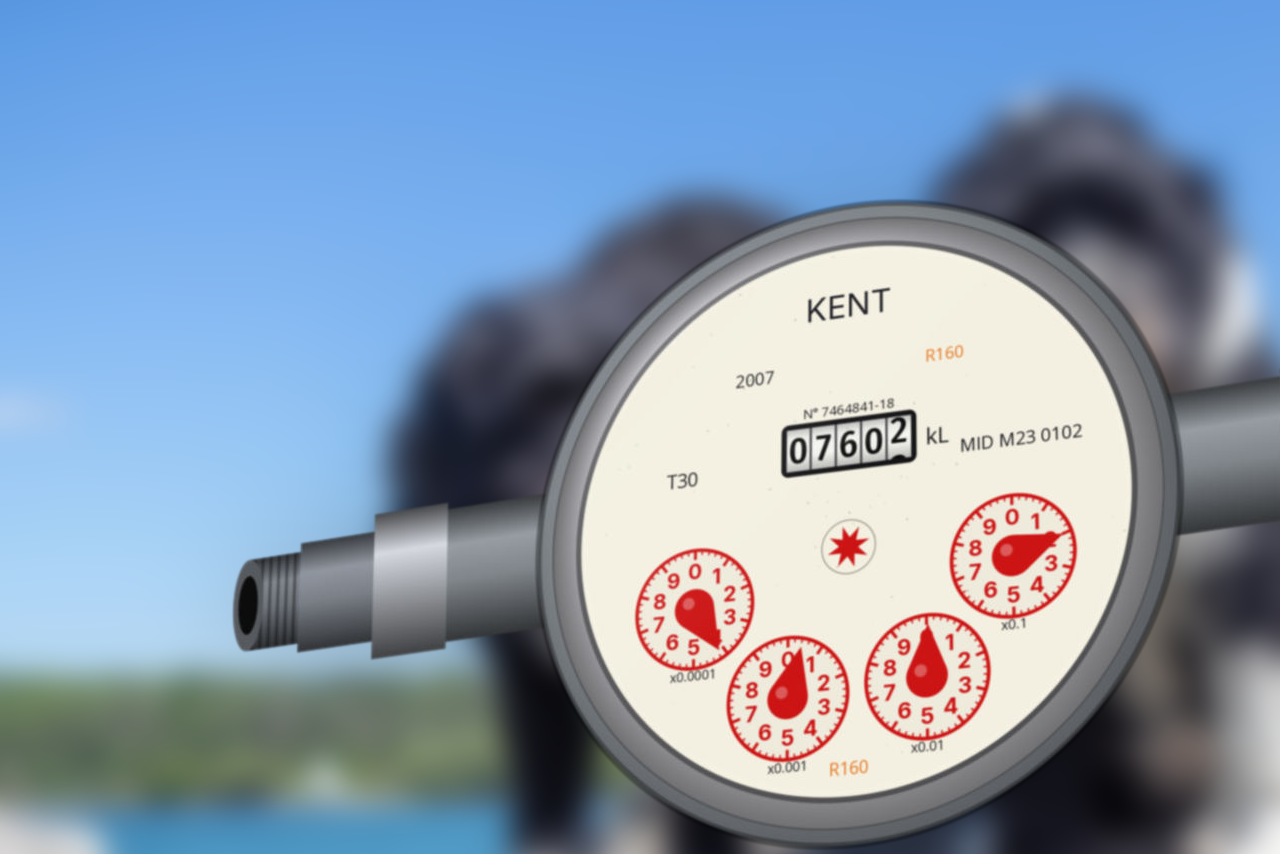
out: **7602.2004** kL
